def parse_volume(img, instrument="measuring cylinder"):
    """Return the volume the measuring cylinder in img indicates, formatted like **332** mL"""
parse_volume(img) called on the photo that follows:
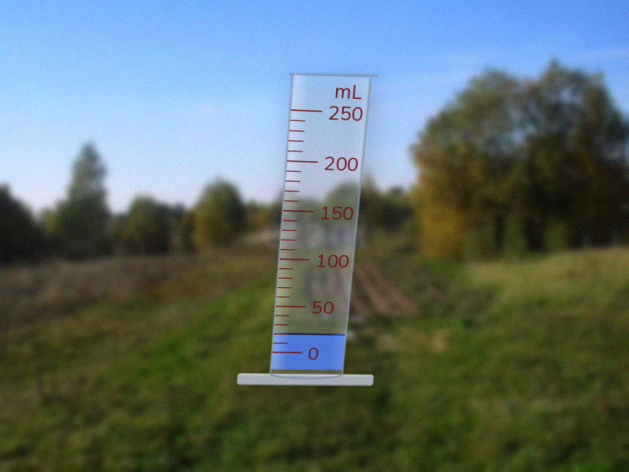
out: **20** mL
